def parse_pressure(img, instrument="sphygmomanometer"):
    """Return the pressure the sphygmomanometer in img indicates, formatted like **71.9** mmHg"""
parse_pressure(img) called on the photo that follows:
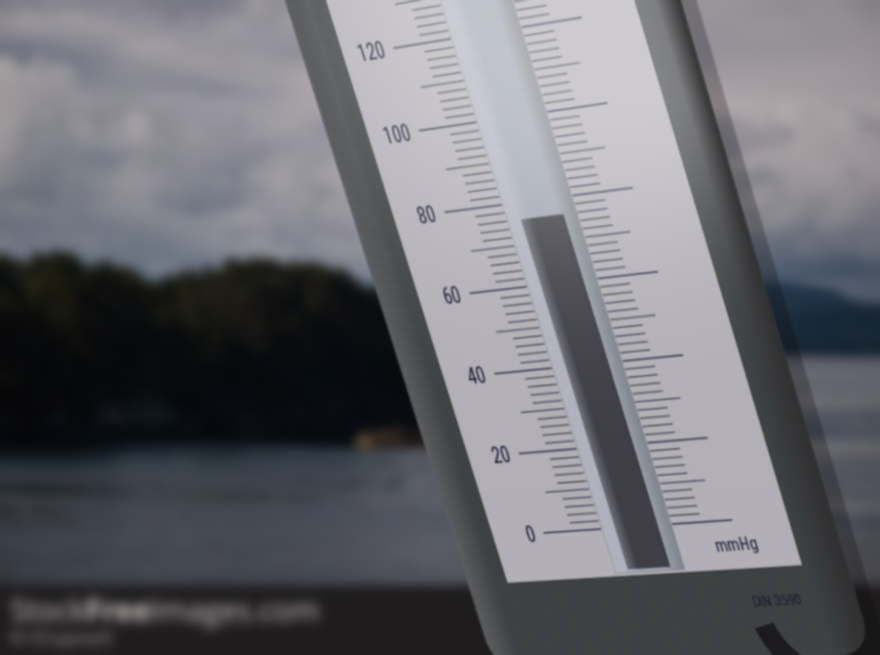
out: **76** mmHg
